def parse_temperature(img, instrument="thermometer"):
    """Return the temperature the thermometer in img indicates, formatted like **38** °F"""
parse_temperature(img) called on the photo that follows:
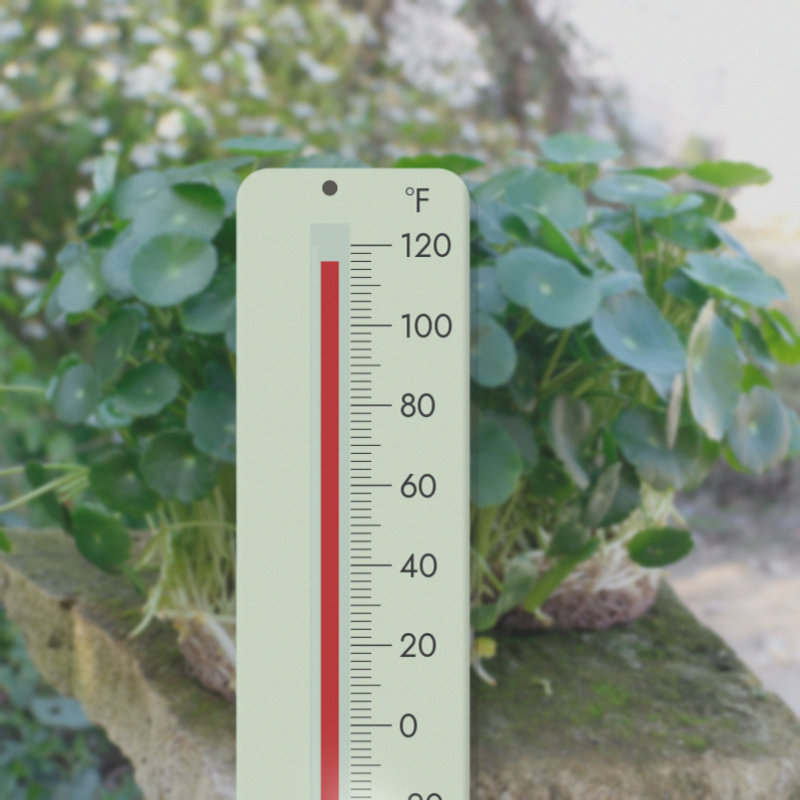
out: **116** °F
